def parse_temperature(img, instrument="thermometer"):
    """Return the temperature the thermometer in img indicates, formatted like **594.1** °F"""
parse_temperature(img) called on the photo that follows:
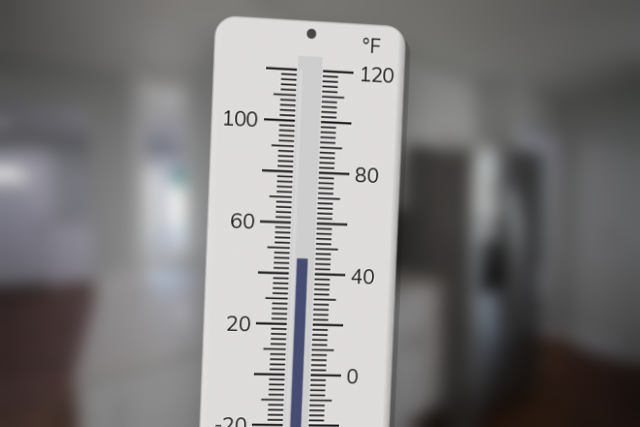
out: **46** °F
